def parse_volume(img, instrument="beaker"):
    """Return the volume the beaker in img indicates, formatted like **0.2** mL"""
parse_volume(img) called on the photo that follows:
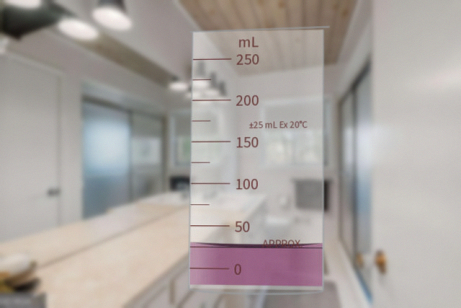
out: **25** mL
